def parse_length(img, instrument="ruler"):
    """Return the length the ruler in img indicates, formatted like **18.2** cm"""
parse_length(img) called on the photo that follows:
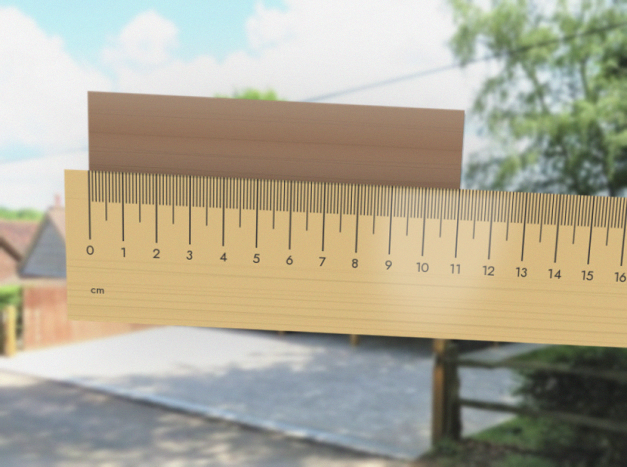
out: **11** cm
